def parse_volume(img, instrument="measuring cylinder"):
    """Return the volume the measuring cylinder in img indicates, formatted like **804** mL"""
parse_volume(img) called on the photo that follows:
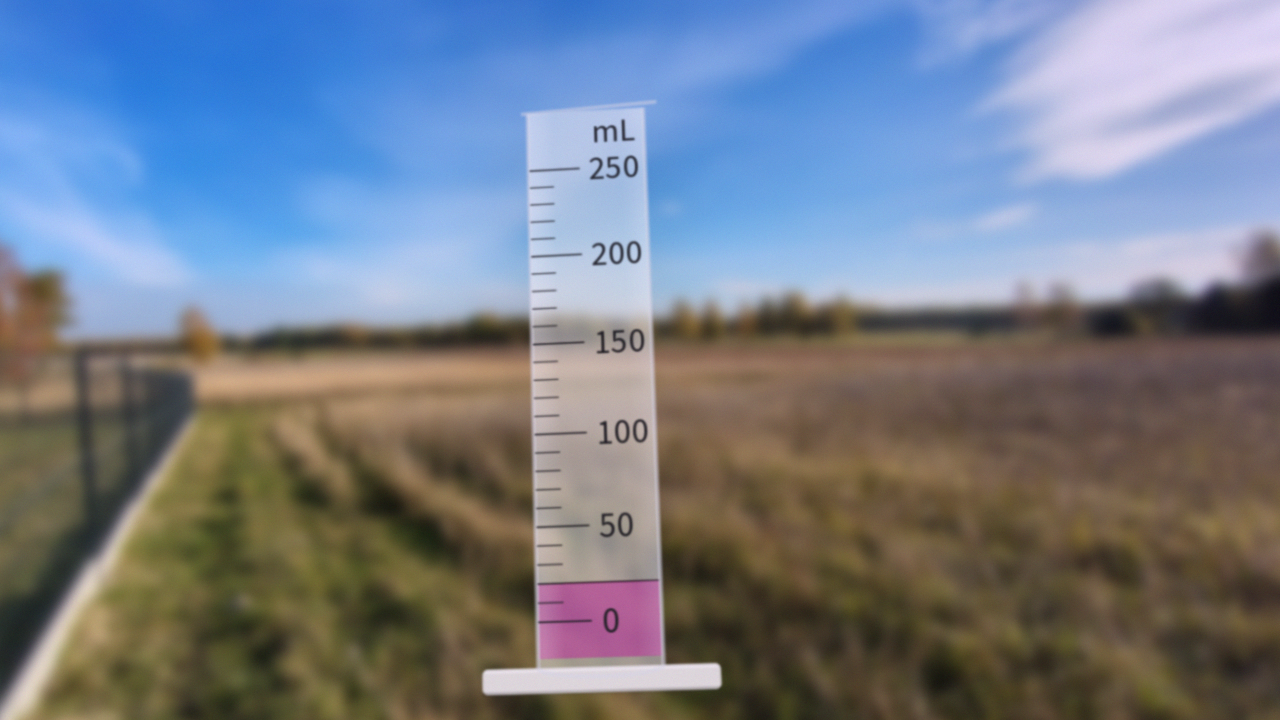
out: **20** mL
